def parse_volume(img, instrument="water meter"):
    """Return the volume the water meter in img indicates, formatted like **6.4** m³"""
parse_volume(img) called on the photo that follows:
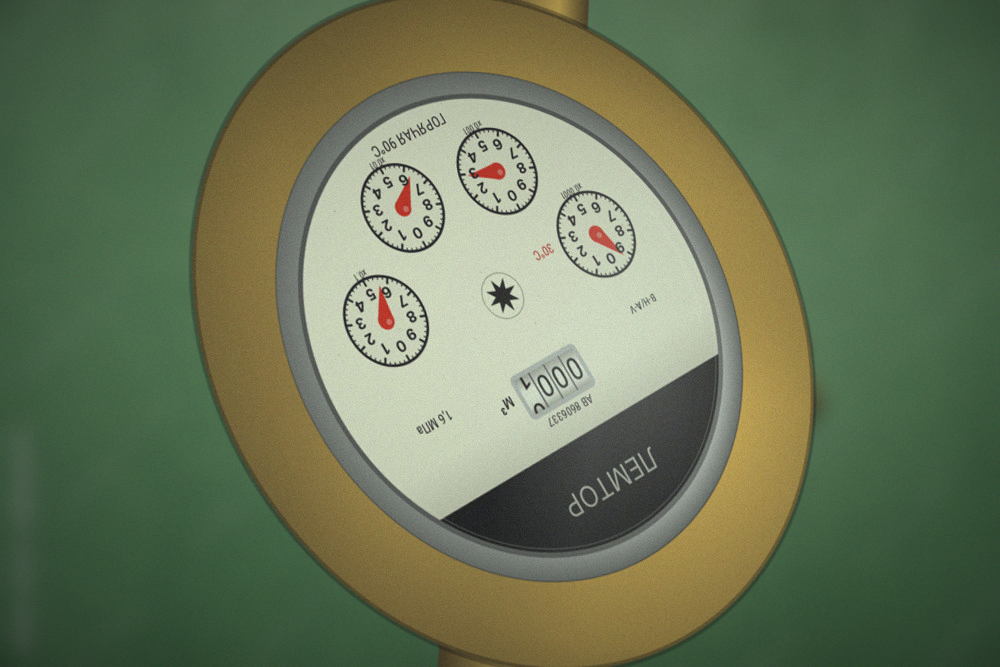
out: **0.5629** m³
